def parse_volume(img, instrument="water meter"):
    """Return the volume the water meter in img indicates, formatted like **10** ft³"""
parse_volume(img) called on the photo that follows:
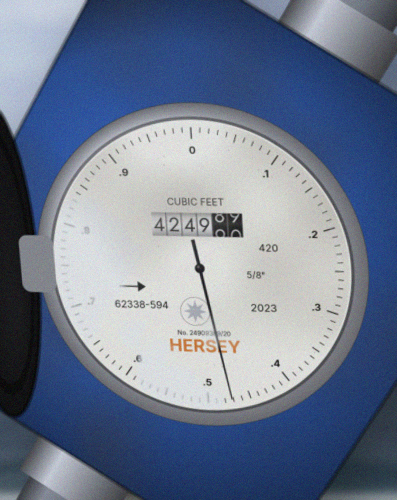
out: **424989.47** ft³
